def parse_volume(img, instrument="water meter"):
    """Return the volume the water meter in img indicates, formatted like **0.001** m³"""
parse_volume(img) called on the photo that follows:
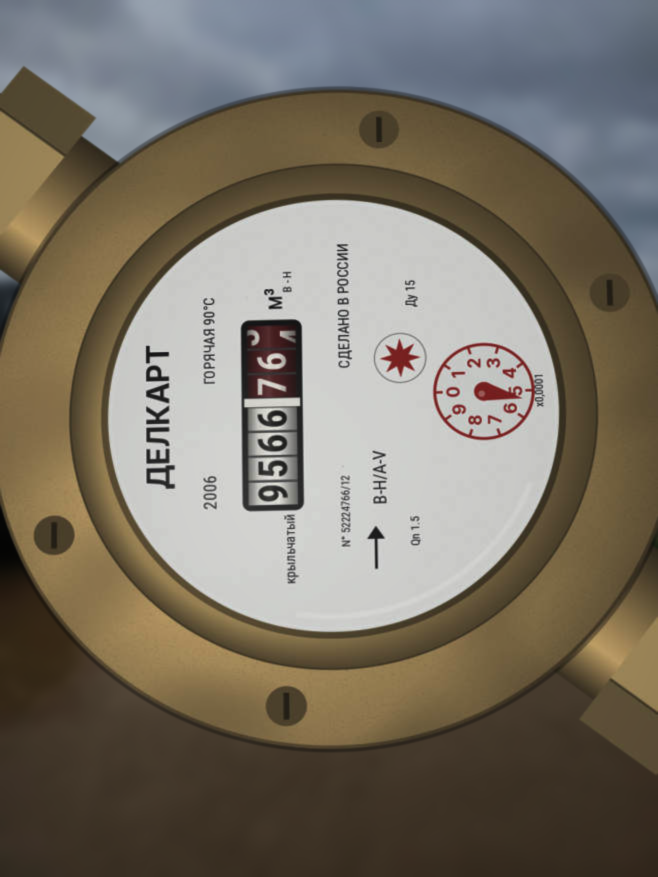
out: **9566.7635** m³
